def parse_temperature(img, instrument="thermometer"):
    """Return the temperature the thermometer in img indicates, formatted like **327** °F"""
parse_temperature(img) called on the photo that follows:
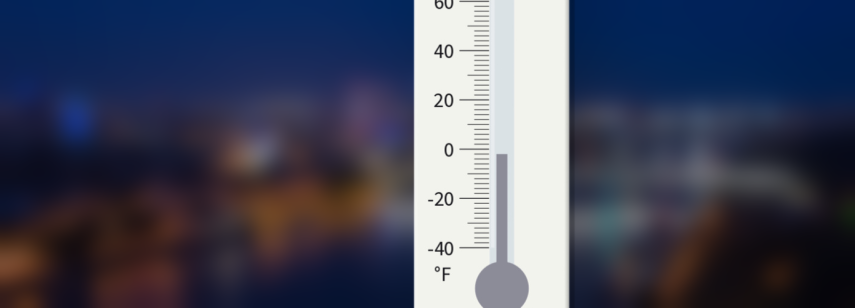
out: **-2** °F
